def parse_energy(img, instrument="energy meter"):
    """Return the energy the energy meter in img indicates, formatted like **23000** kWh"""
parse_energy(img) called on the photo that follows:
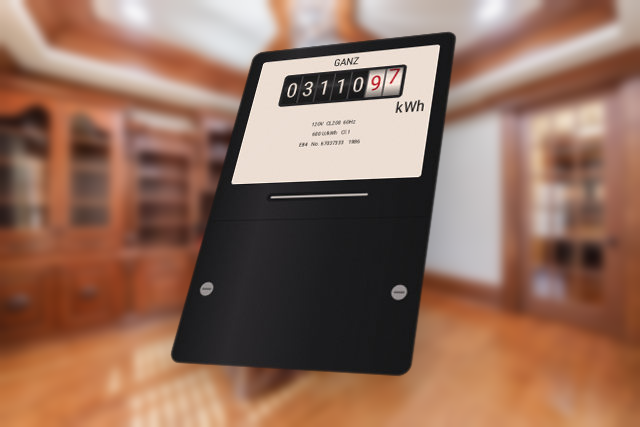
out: **3110.97** kWh
